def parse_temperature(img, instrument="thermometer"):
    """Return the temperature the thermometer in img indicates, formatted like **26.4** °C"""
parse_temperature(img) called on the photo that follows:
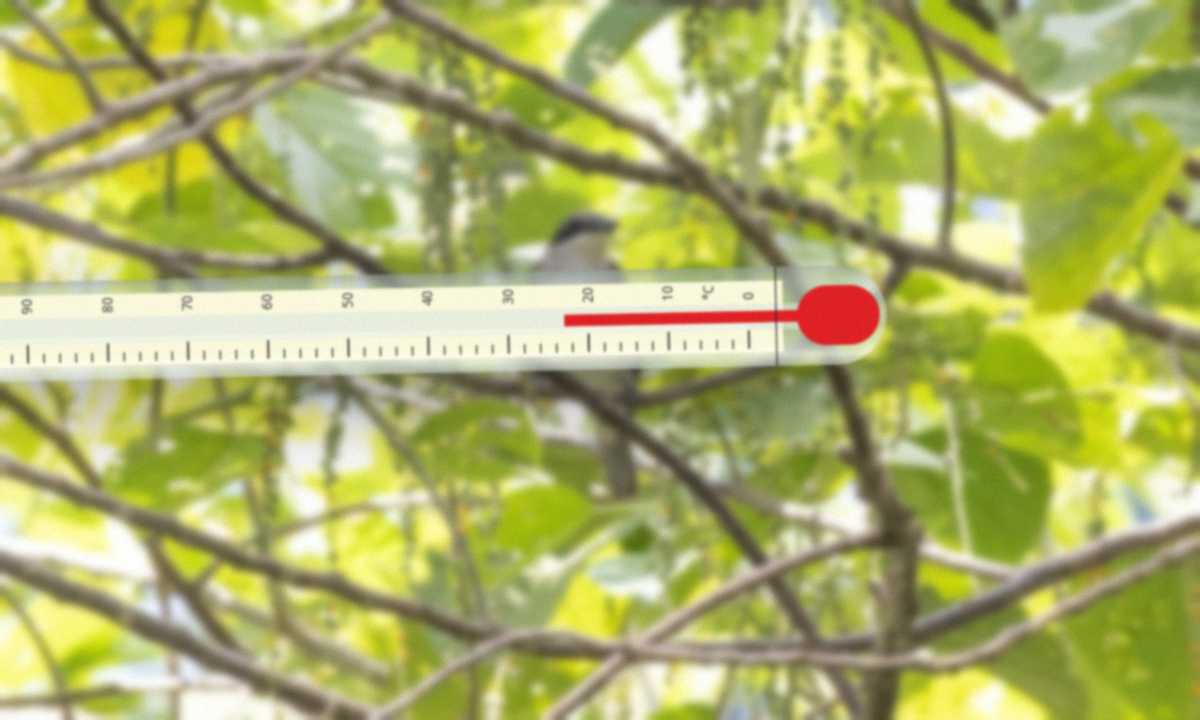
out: **23** °C
